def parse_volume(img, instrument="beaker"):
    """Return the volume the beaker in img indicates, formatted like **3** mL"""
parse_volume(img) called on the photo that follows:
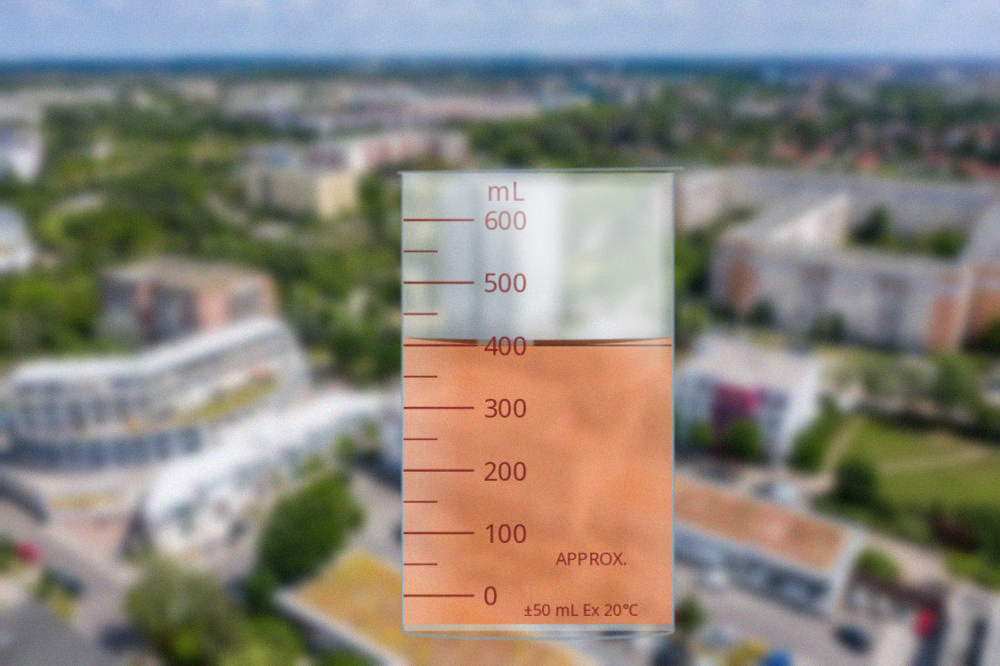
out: **400** mL
